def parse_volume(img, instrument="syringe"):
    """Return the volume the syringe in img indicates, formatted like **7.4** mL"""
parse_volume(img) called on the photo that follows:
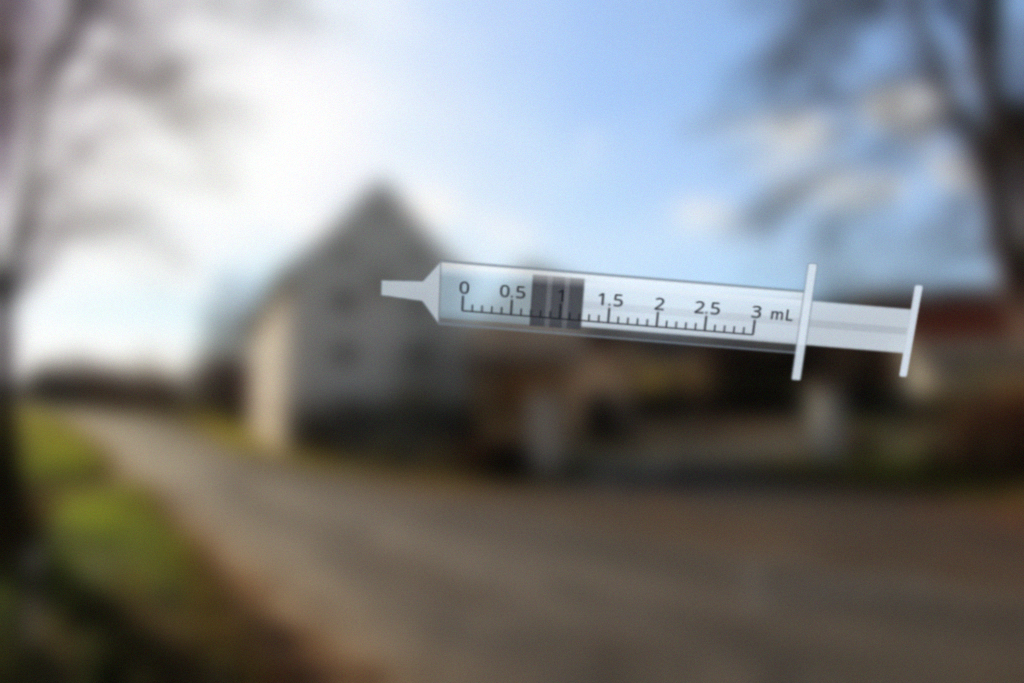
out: **0.7** mL
